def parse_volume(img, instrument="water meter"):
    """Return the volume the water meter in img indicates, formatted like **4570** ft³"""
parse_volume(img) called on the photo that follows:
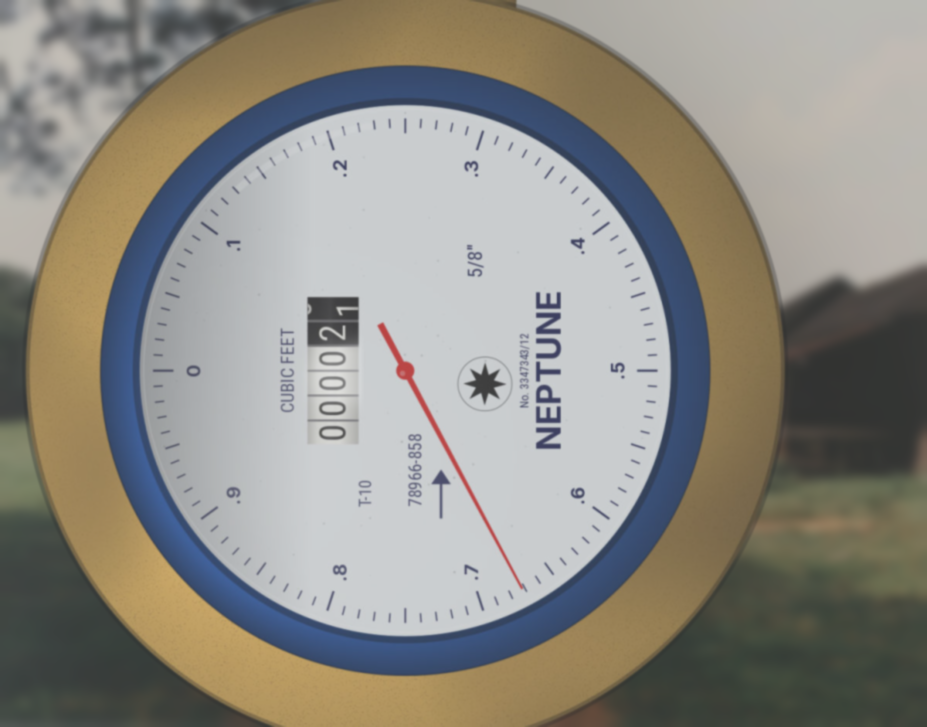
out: **20.67** ft³
